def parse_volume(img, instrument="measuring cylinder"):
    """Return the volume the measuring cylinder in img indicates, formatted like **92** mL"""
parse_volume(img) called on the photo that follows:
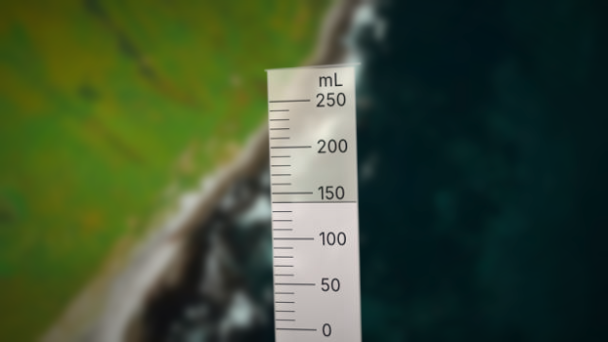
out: **140** mL
